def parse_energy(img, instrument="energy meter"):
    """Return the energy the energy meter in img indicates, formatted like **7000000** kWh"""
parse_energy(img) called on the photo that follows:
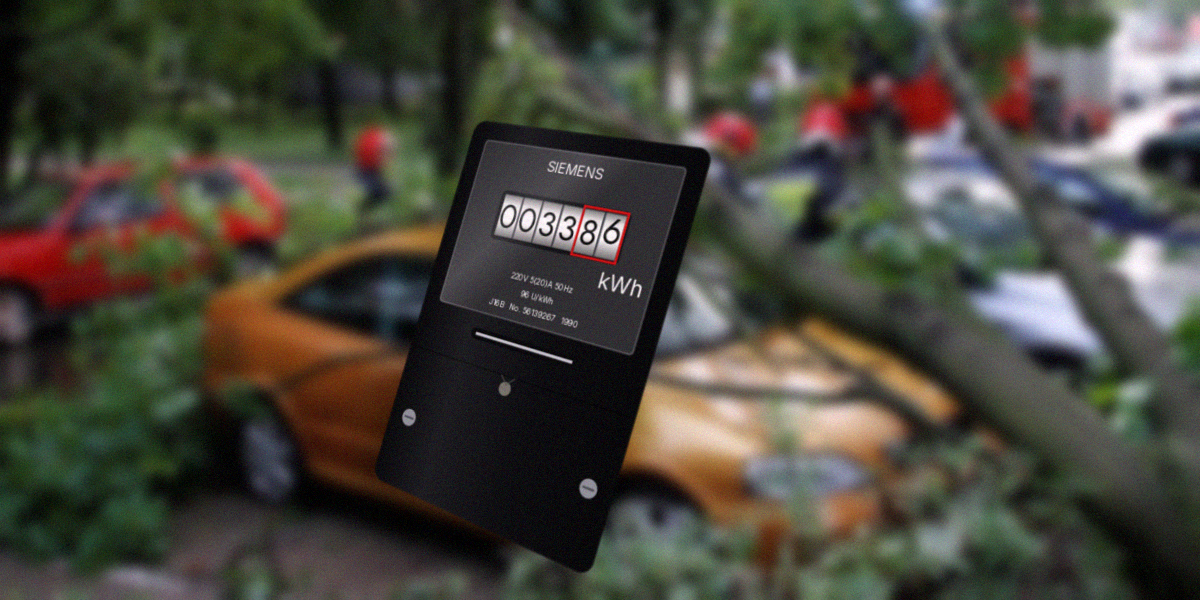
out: **33.86** kWh
